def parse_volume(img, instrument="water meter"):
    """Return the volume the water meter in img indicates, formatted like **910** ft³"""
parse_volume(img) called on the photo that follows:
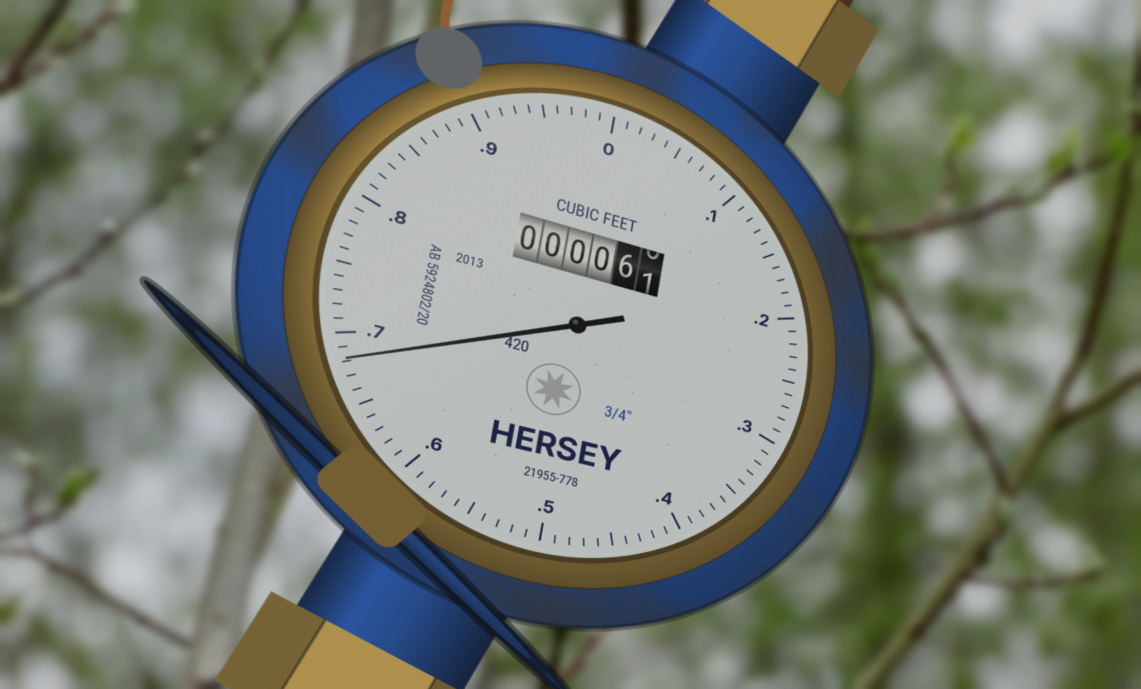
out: **60.68** ft³
